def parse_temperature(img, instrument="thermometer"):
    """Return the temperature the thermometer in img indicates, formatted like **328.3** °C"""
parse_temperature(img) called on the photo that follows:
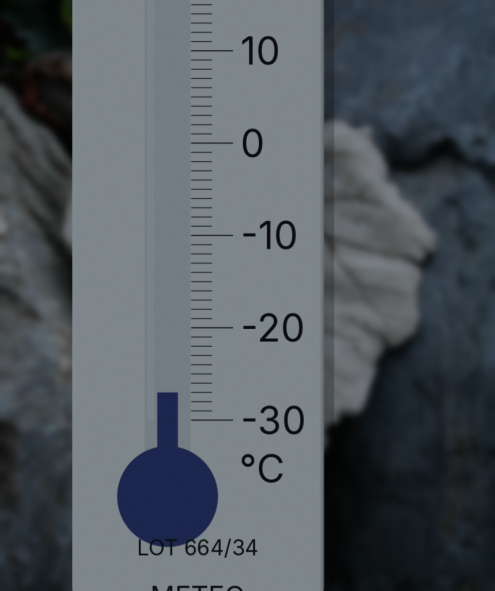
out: **-27** °C
